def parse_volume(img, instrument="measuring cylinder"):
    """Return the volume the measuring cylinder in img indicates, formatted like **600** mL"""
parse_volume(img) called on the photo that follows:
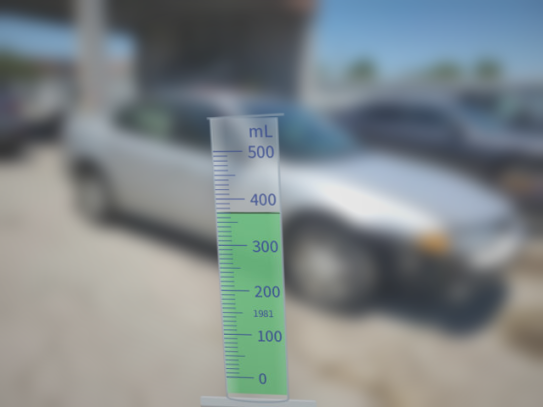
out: **370** mL
